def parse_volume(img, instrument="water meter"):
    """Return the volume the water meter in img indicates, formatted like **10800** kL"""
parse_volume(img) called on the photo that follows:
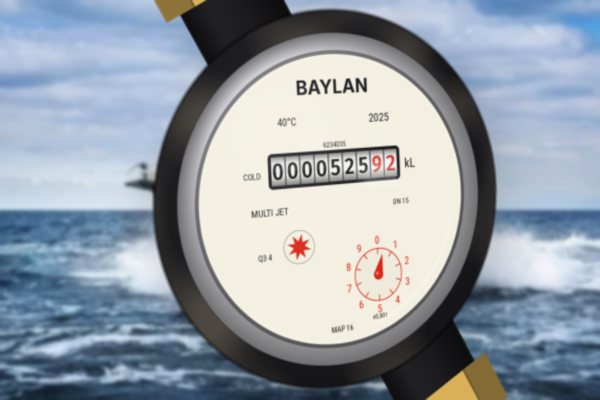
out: **525.920** kL
